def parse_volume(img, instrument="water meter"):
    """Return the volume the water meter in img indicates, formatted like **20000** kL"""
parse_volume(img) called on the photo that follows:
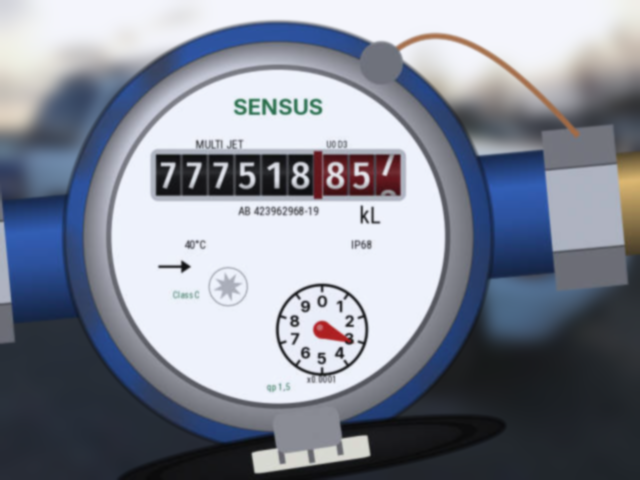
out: **777518.8573** kL
